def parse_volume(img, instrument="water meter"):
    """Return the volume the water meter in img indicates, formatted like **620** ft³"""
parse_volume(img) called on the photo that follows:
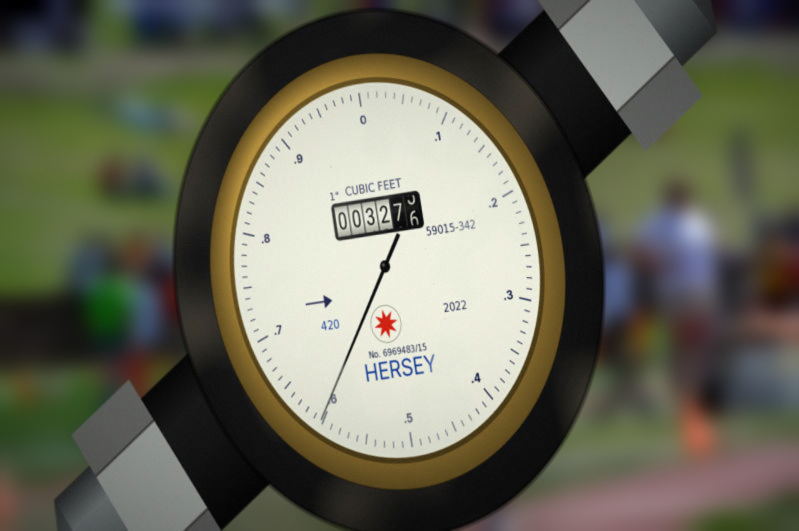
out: **3275.60** ft³
